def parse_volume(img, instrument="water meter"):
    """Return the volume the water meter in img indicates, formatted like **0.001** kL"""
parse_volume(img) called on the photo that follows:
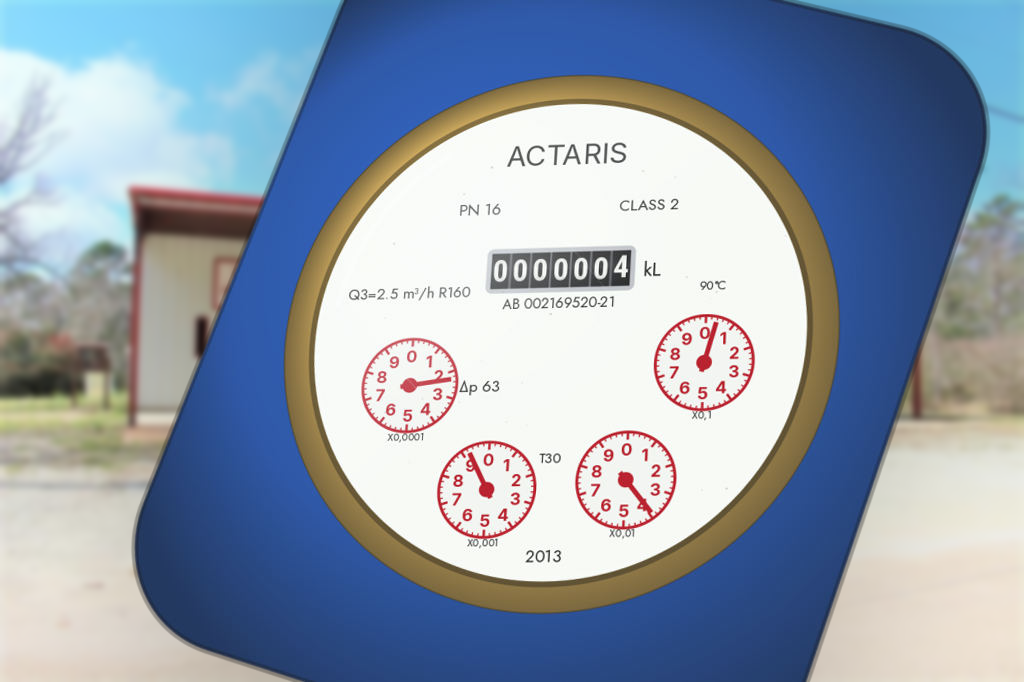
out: **4.0392** kL
